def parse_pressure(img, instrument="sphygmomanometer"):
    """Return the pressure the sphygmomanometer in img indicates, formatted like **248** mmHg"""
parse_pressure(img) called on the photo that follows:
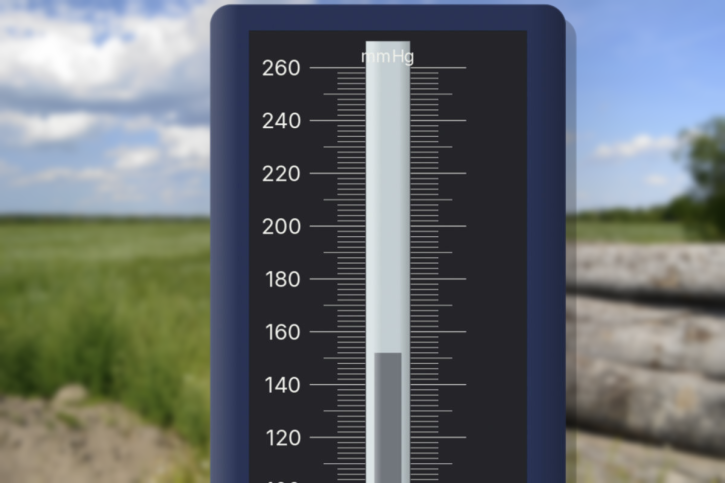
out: **152** mmHg
